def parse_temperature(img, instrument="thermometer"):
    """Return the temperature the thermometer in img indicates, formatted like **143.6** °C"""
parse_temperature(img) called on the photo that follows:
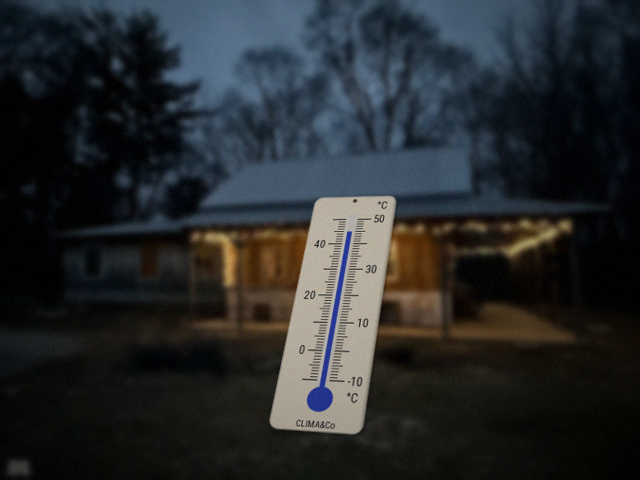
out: **45** °C
